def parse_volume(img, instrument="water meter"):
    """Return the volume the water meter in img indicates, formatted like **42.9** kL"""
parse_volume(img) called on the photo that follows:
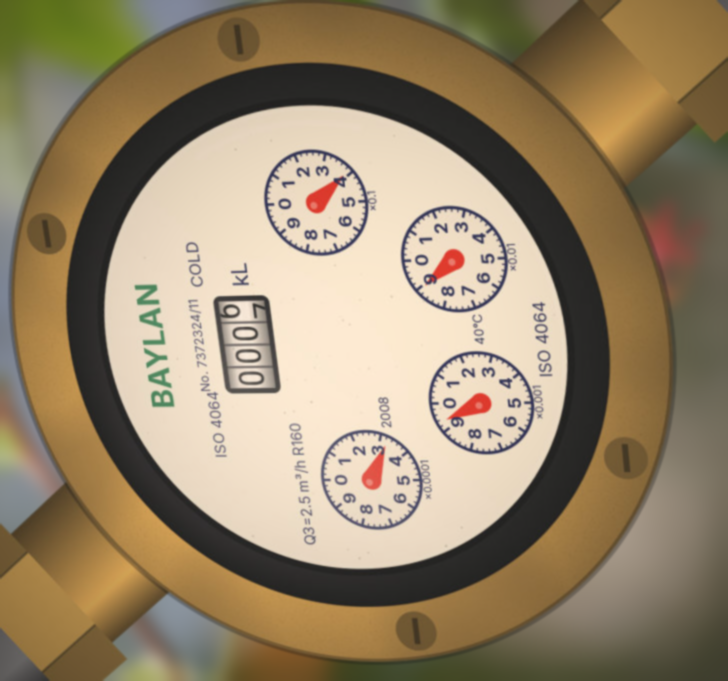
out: **6.3893** kL
